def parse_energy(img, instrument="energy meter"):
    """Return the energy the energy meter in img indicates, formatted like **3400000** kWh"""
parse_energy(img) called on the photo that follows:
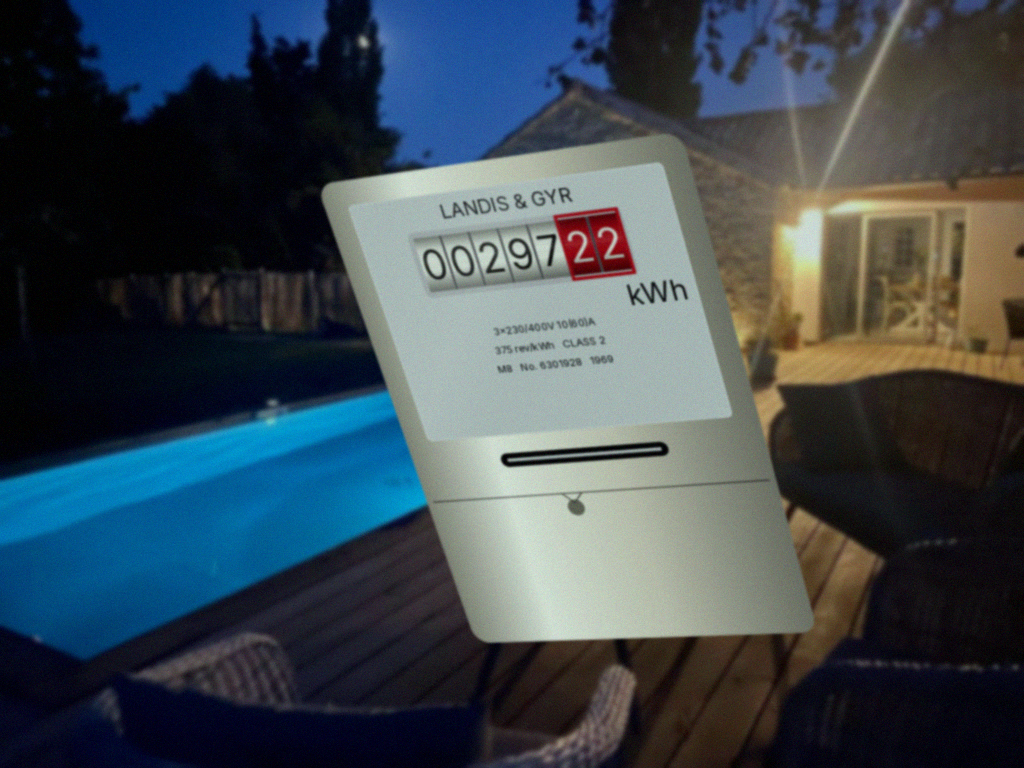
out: **297.22** kWh
